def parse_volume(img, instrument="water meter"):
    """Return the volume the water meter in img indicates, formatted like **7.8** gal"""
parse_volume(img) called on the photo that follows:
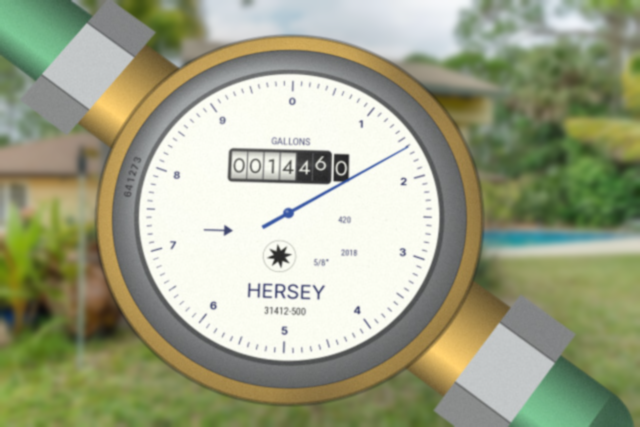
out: **14461.6** gal
